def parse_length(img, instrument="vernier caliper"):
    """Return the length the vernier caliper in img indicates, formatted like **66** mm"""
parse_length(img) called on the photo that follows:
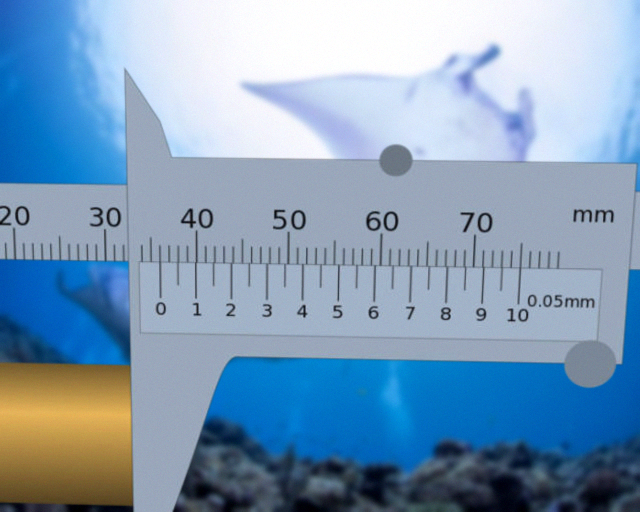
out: **36.0** mm
